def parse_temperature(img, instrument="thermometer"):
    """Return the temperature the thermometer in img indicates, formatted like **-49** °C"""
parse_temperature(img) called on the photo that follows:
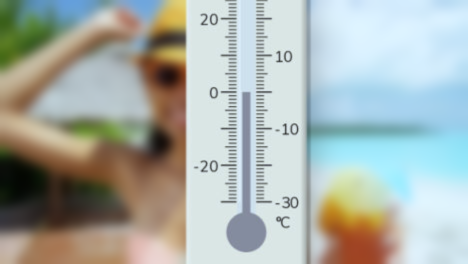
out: **0** °C
